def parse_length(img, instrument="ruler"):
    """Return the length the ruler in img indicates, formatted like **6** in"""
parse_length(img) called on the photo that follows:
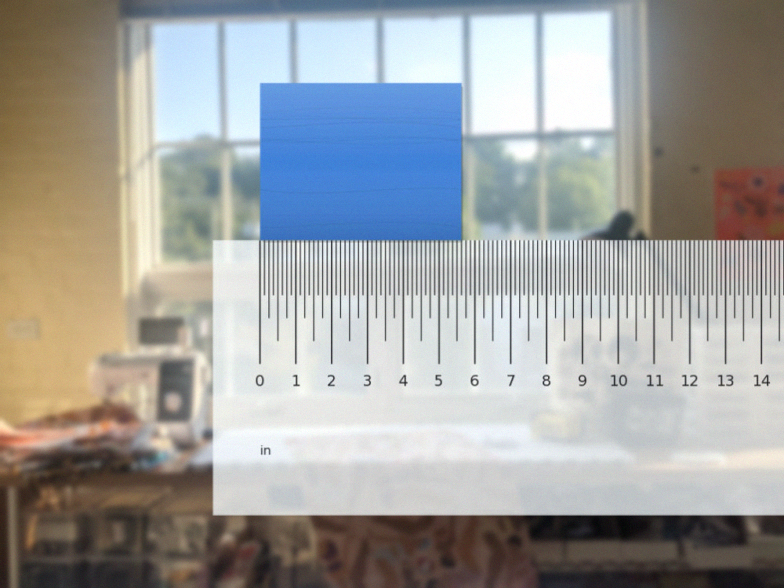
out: **5.625** in
